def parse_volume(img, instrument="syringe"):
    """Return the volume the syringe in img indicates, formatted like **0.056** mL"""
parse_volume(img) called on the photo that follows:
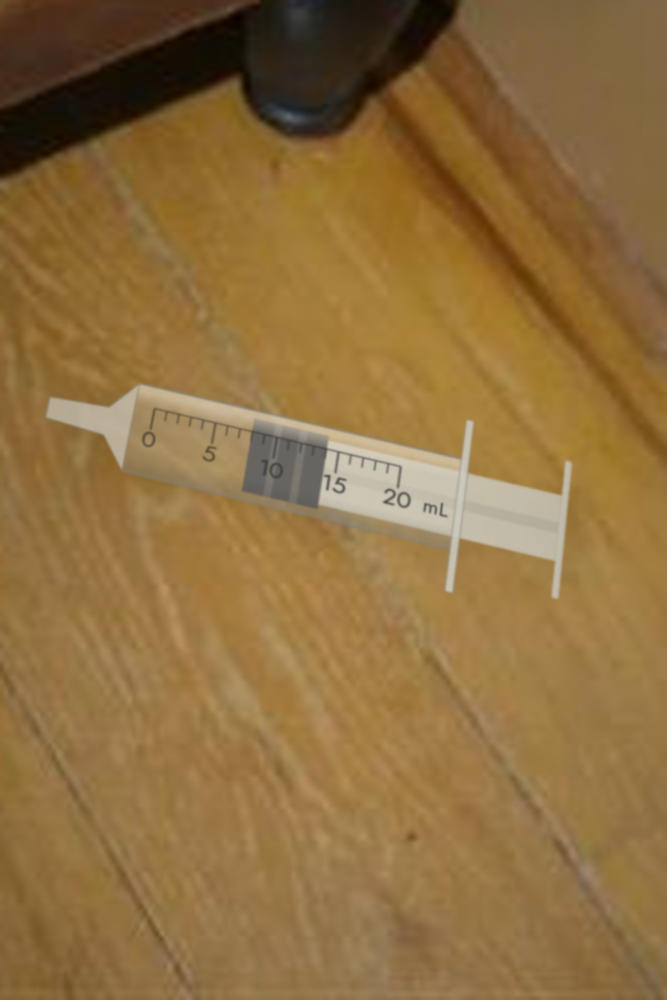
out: **8** mL
